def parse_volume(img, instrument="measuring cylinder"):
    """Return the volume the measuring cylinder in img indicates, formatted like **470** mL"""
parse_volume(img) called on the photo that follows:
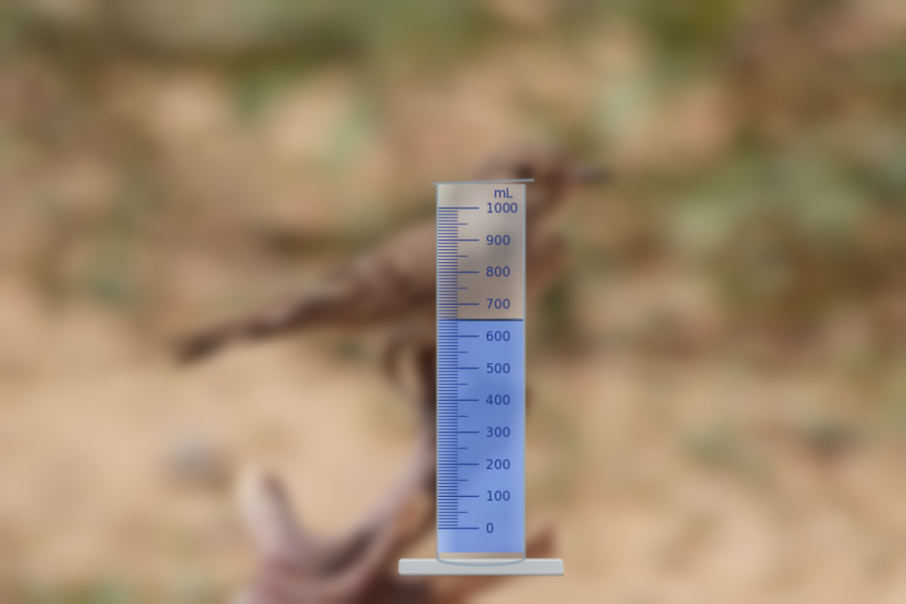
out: **650** mL
